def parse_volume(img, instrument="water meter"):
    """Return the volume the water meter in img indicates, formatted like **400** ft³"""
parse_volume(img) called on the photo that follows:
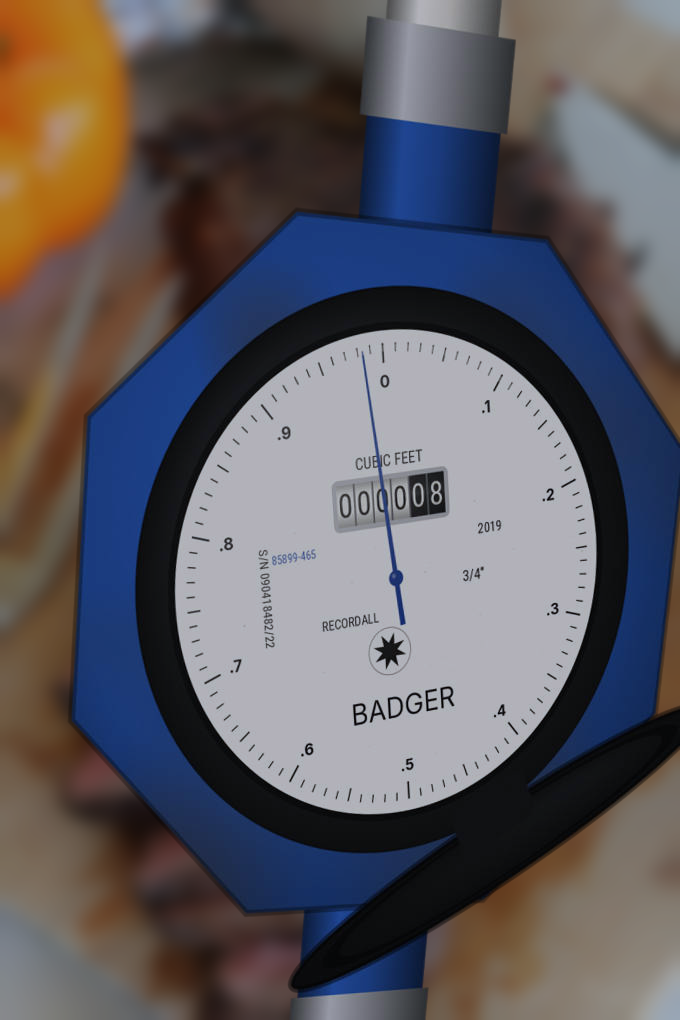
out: **7.98** ft³
